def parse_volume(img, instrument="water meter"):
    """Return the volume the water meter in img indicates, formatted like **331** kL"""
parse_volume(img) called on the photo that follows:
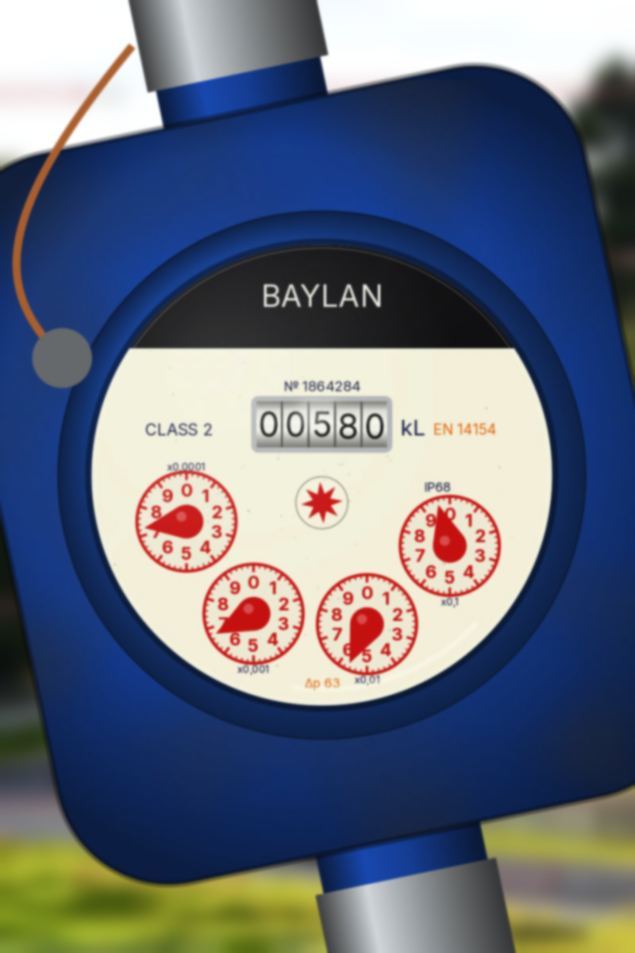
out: **579.9567** kL
